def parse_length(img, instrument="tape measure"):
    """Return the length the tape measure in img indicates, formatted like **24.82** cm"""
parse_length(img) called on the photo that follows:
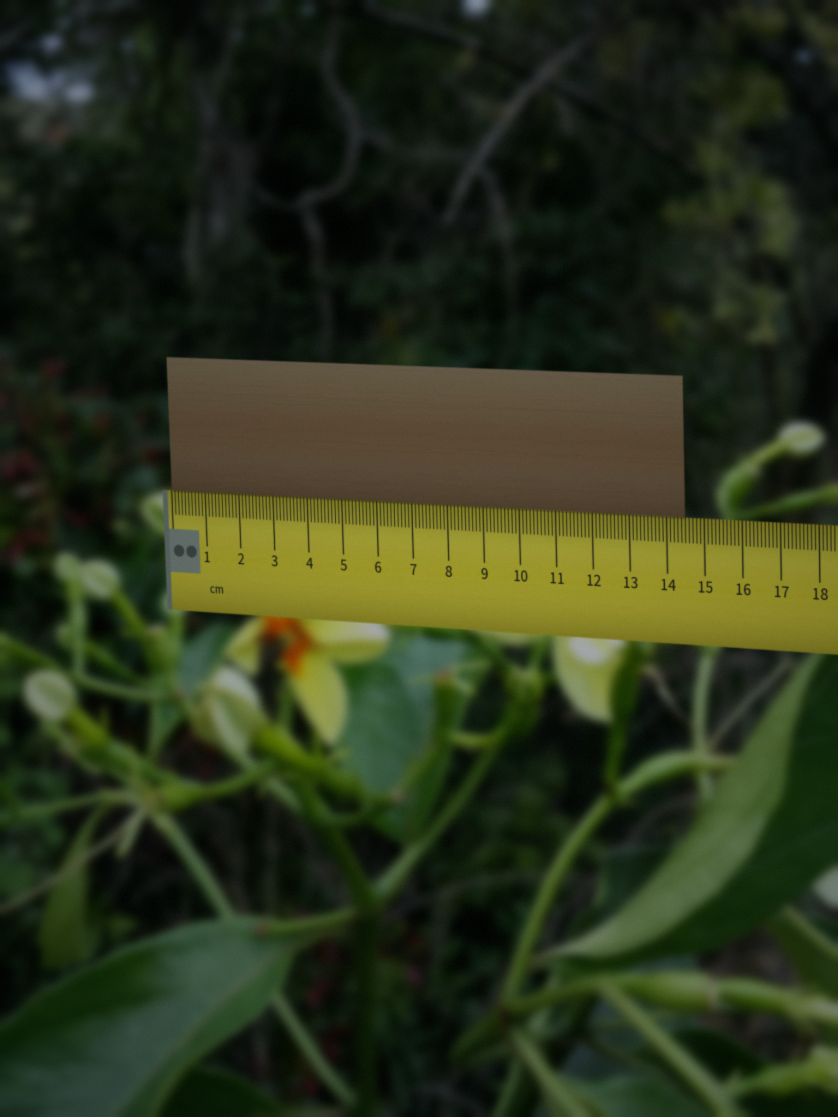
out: **14.5** cm
